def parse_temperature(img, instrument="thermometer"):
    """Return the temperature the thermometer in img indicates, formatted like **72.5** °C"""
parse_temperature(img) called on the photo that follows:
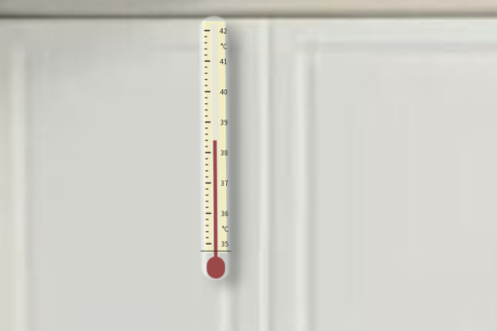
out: **38.4** °C
